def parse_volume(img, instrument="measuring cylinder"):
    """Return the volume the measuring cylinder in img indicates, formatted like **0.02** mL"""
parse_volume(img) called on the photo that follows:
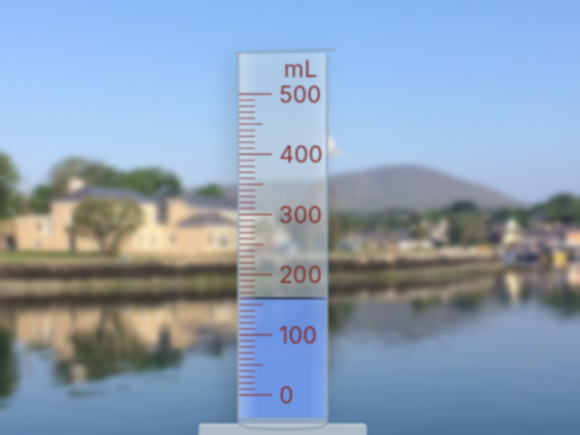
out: **160** mL
